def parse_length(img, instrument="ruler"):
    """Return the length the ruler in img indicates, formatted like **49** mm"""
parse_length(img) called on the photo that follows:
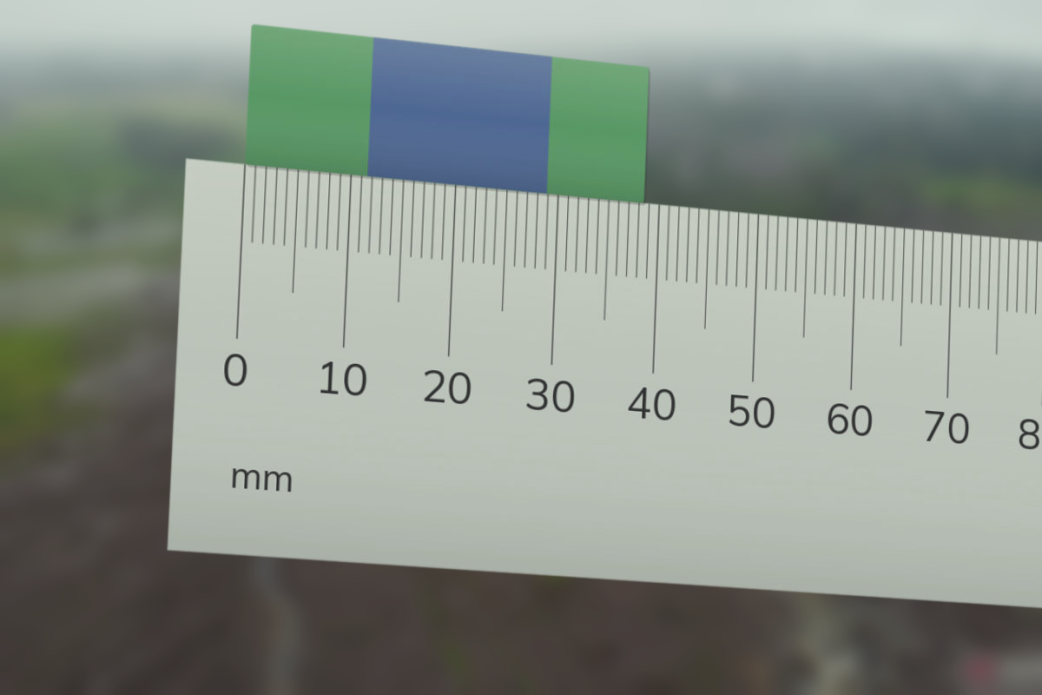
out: **38.5** mm
